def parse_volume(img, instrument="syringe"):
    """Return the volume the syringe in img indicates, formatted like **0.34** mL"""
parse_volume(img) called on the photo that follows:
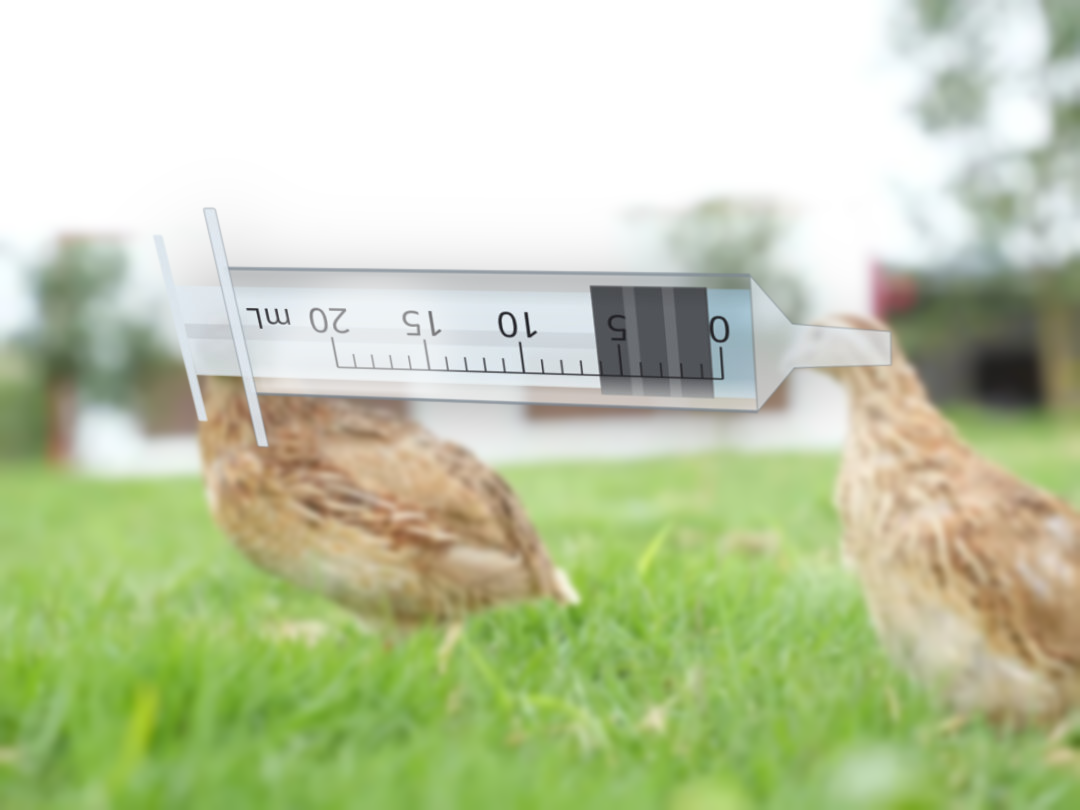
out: **0.5** mL
